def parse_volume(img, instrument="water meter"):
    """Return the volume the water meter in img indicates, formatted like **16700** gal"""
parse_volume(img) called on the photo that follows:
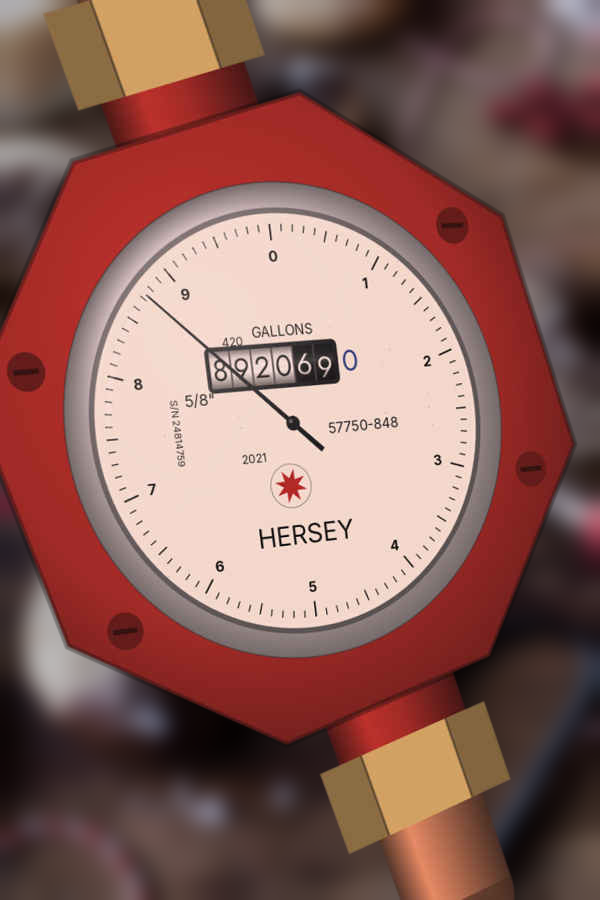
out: **8920688.7** gal
